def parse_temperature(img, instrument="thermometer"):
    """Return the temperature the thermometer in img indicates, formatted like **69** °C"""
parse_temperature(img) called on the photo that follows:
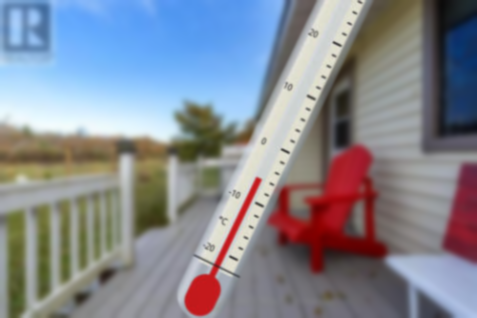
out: **-6** °C
